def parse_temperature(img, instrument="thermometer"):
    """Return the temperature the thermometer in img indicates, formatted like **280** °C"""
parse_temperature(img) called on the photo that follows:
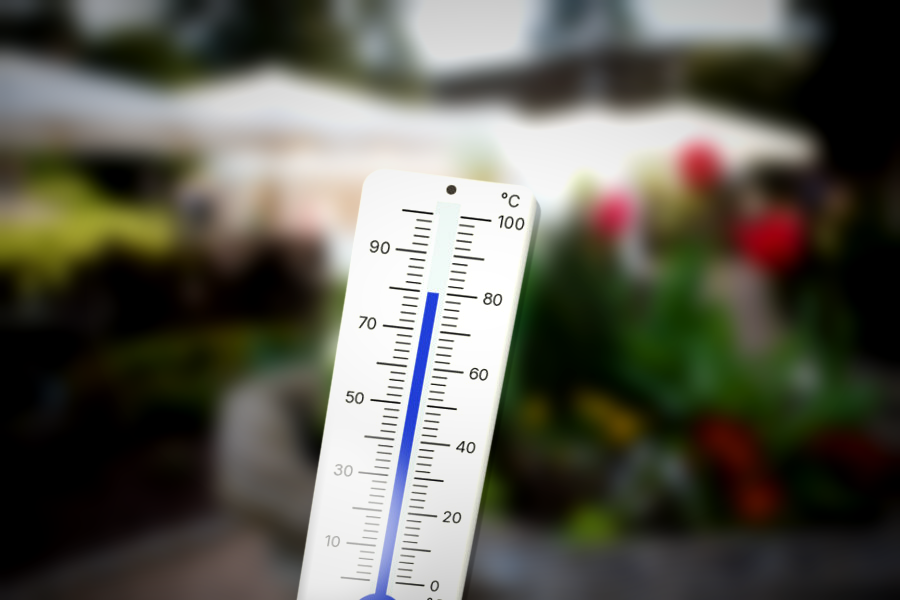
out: **80** °C
